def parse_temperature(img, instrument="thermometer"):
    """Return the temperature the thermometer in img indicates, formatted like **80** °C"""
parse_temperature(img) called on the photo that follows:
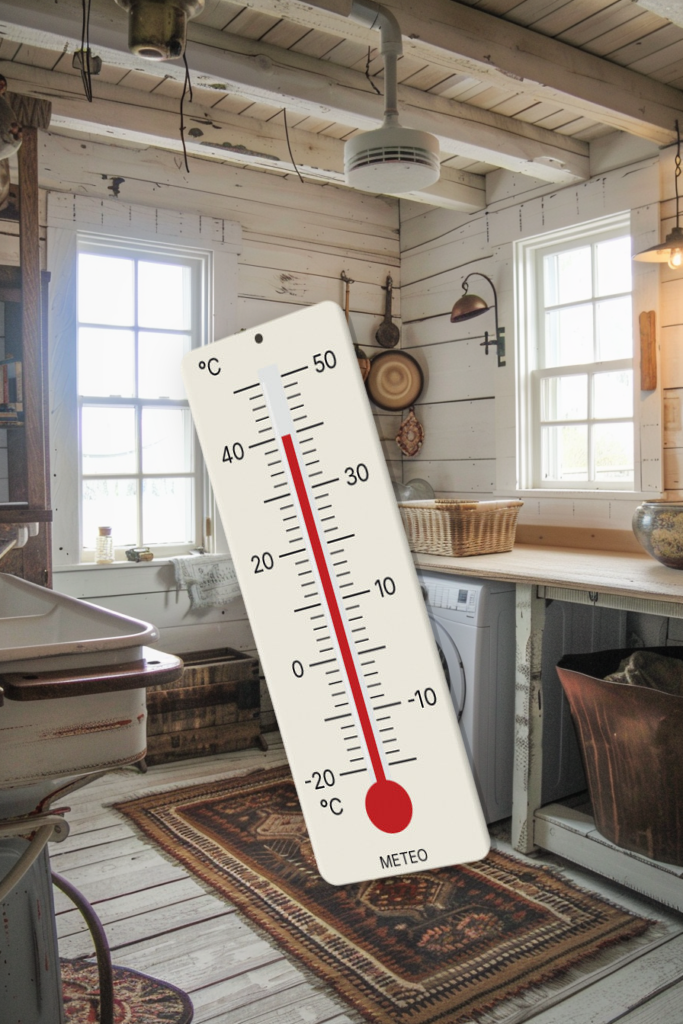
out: **40** °C
